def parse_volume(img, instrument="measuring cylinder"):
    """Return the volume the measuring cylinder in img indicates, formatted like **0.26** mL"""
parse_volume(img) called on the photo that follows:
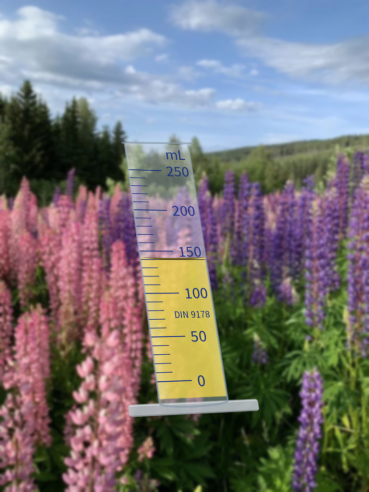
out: **140** mL
